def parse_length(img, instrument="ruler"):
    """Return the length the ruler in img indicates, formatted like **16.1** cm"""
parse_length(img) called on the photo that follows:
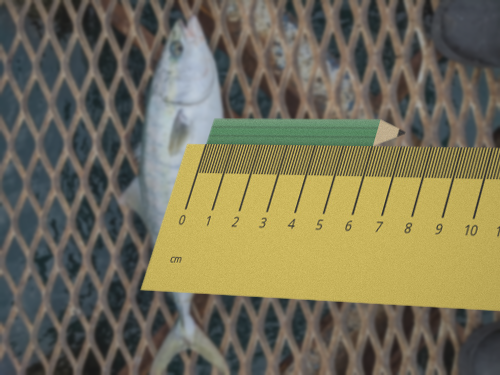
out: **7** cm
